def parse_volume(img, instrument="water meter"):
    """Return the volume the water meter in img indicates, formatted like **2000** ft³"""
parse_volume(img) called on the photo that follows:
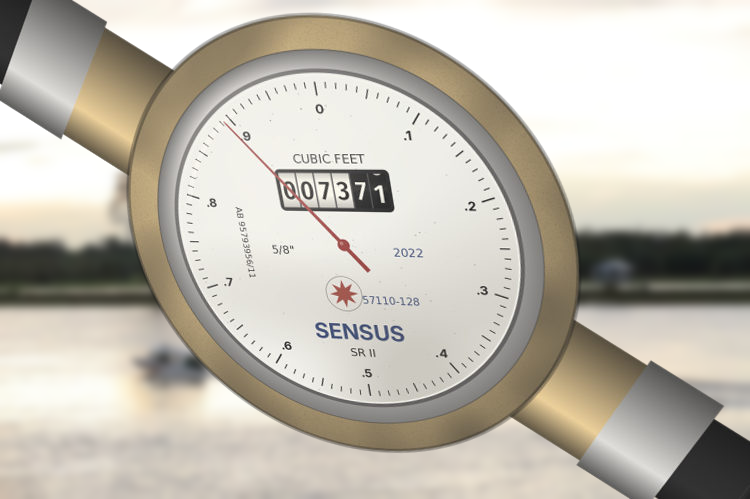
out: **7370.89** ft³
